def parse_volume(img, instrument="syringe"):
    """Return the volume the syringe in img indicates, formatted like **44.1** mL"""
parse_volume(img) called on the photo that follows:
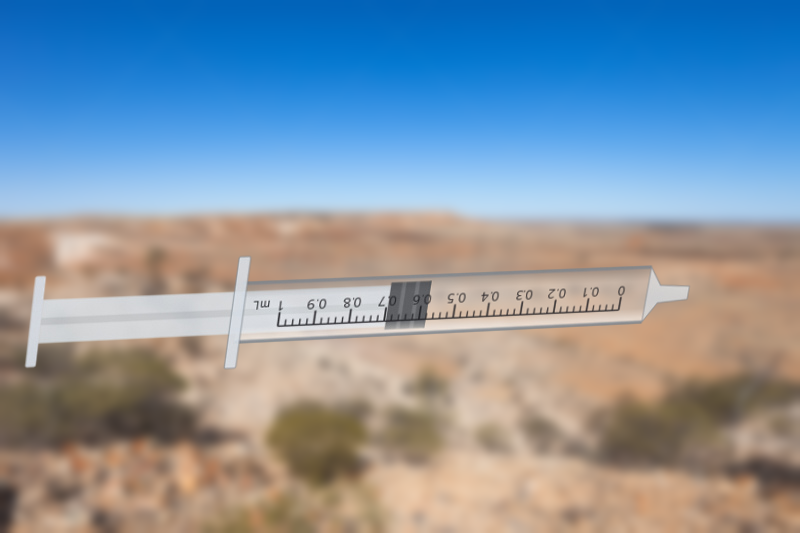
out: **0.58** mL
